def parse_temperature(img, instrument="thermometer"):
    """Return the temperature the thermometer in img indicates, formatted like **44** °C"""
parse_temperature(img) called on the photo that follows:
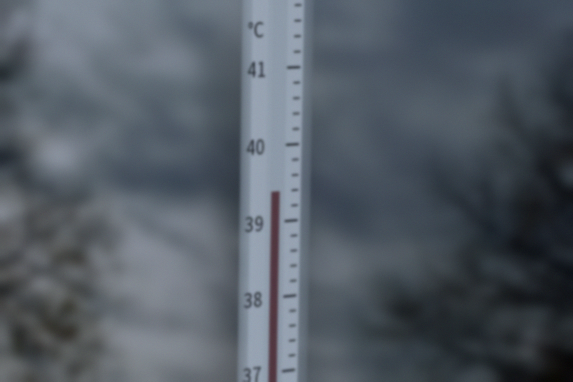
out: **39.4** °C
